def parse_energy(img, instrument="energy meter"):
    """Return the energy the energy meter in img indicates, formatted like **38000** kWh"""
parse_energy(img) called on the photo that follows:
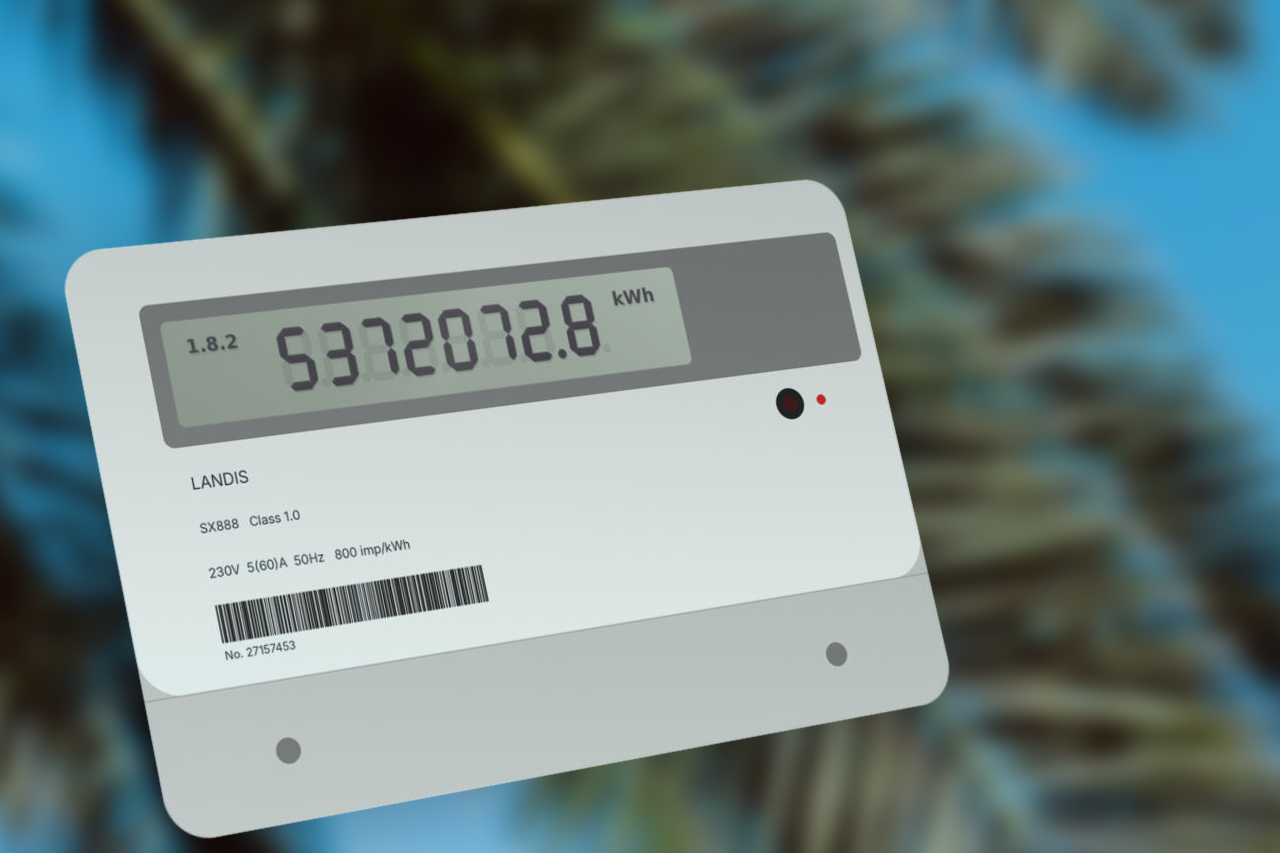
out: **5372072.8** kWh
